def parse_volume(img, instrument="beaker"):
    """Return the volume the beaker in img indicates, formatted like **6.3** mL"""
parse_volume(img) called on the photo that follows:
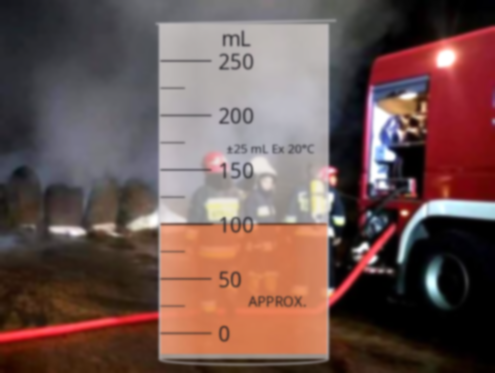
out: **100** mL
